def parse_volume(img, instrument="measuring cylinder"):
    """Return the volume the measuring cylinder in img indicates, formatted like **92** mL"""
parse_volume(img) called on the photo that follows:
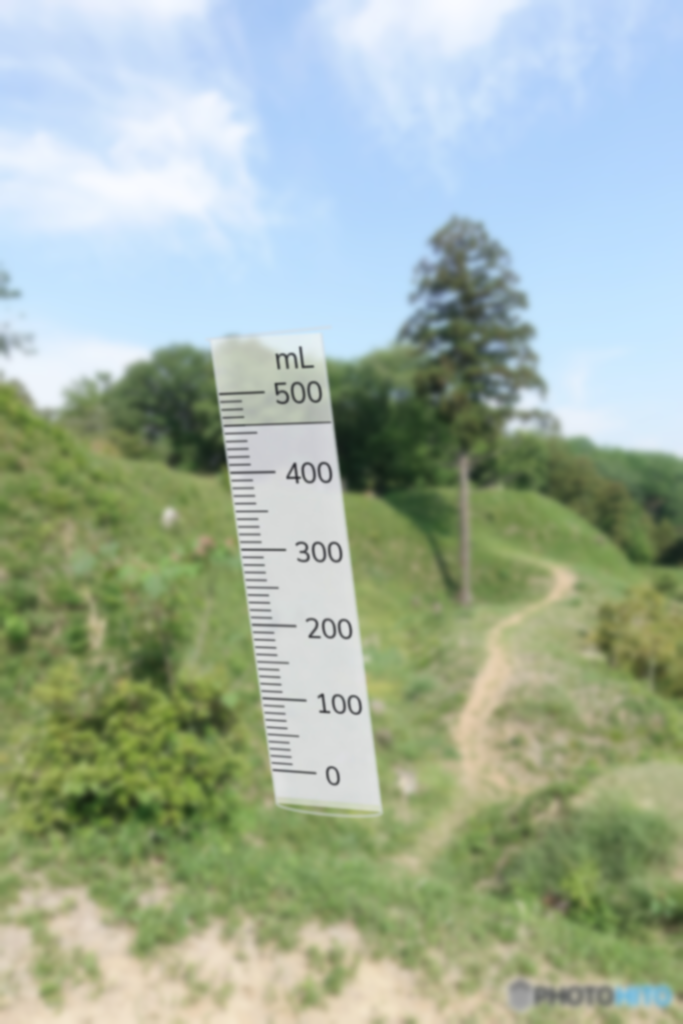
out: **460** mL
